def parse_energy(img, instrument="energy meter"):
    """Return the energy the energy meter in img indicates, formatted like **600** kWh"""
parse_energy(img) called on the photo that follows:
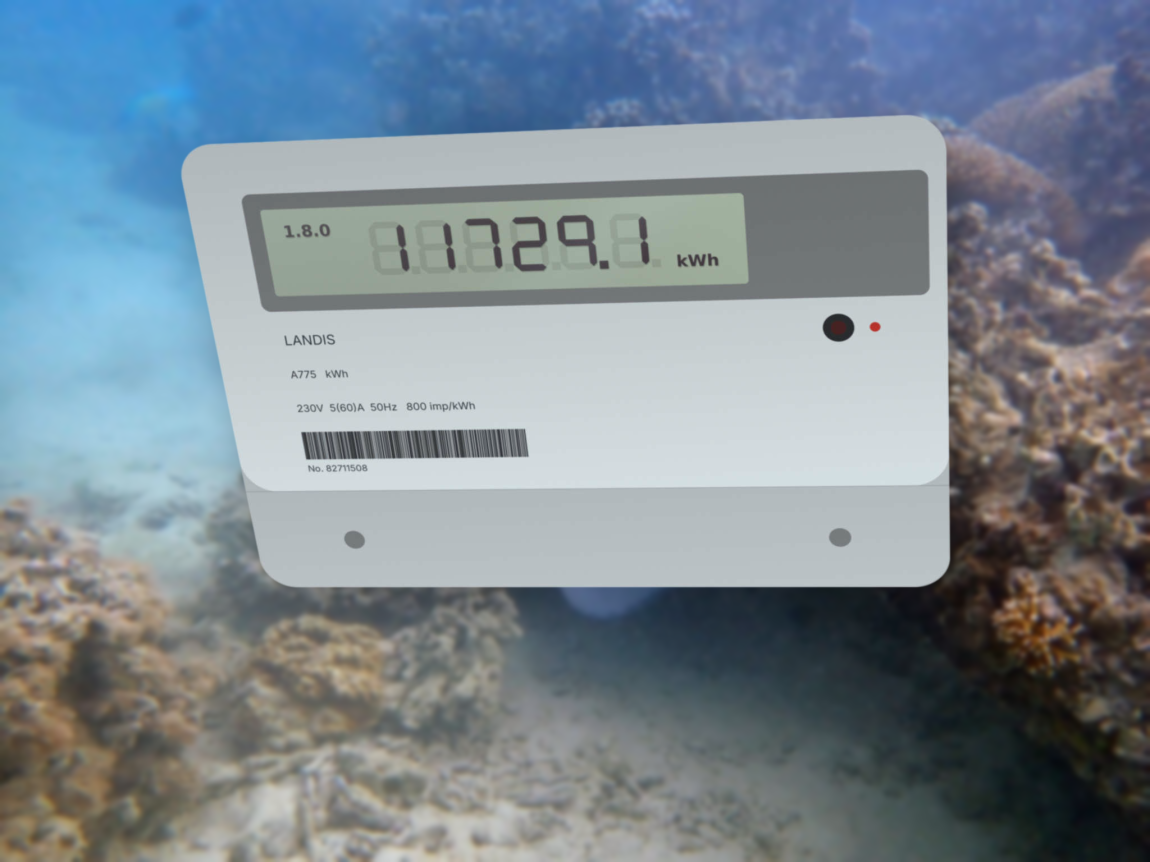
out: **11729.1** kWh
